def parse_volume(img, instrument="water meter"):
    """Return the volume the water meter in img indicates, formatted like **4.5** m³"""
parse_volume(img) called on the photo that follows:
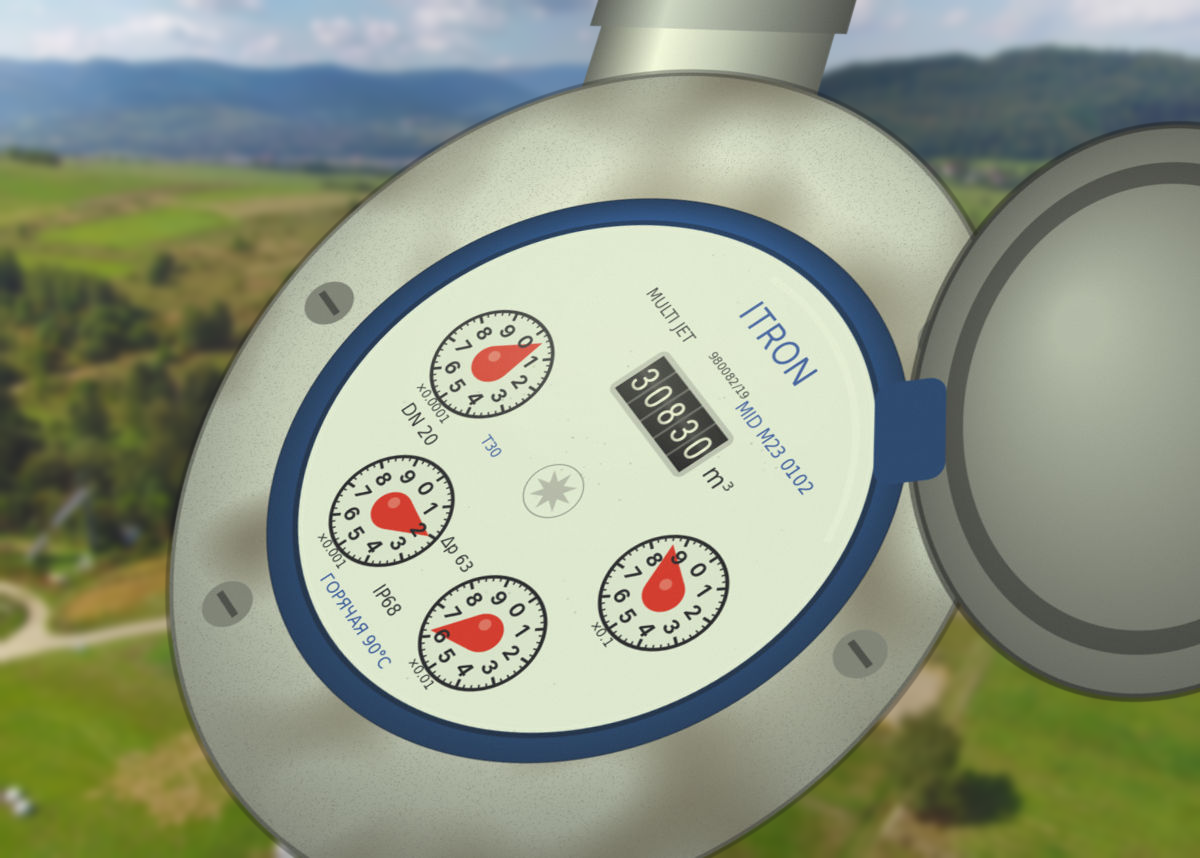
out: **30830.8620** m³
